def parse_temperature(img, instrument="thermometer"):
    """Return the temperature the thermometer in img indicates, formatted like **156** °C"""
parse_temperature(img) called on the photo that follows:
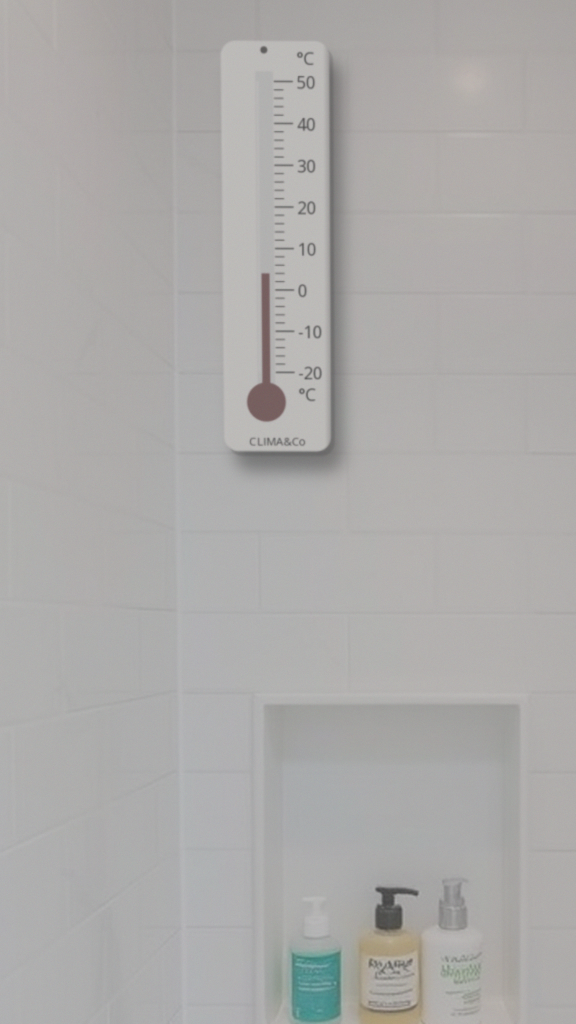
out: **4** °C
